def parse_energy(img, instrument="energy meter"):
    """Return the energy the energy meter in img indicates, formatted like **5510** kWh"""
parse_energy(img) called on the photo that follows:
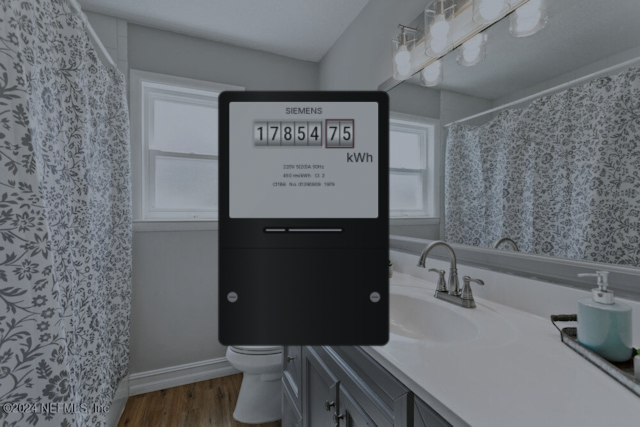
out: **17854.75** kWh
